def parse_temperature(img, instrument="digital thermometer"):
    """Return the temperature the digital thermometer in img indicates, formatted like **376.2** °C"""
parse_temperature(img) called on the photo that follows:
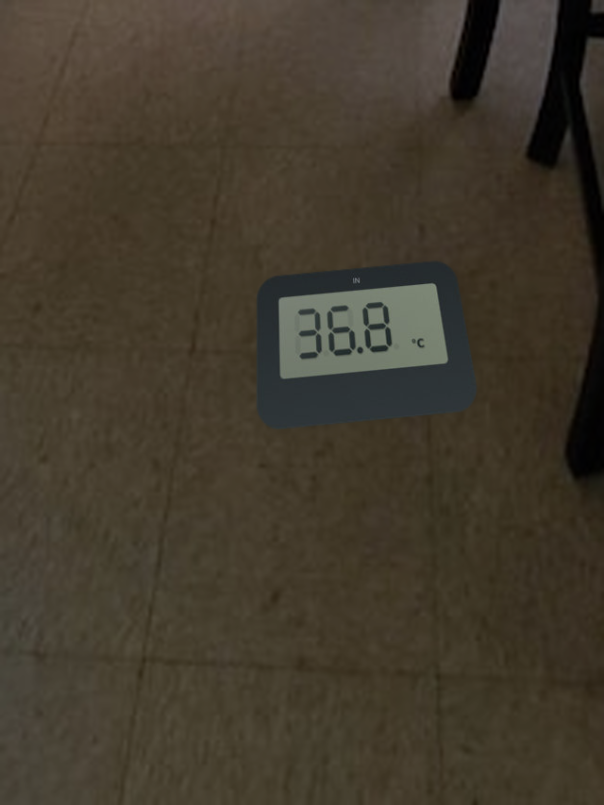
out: **36.8** °C
